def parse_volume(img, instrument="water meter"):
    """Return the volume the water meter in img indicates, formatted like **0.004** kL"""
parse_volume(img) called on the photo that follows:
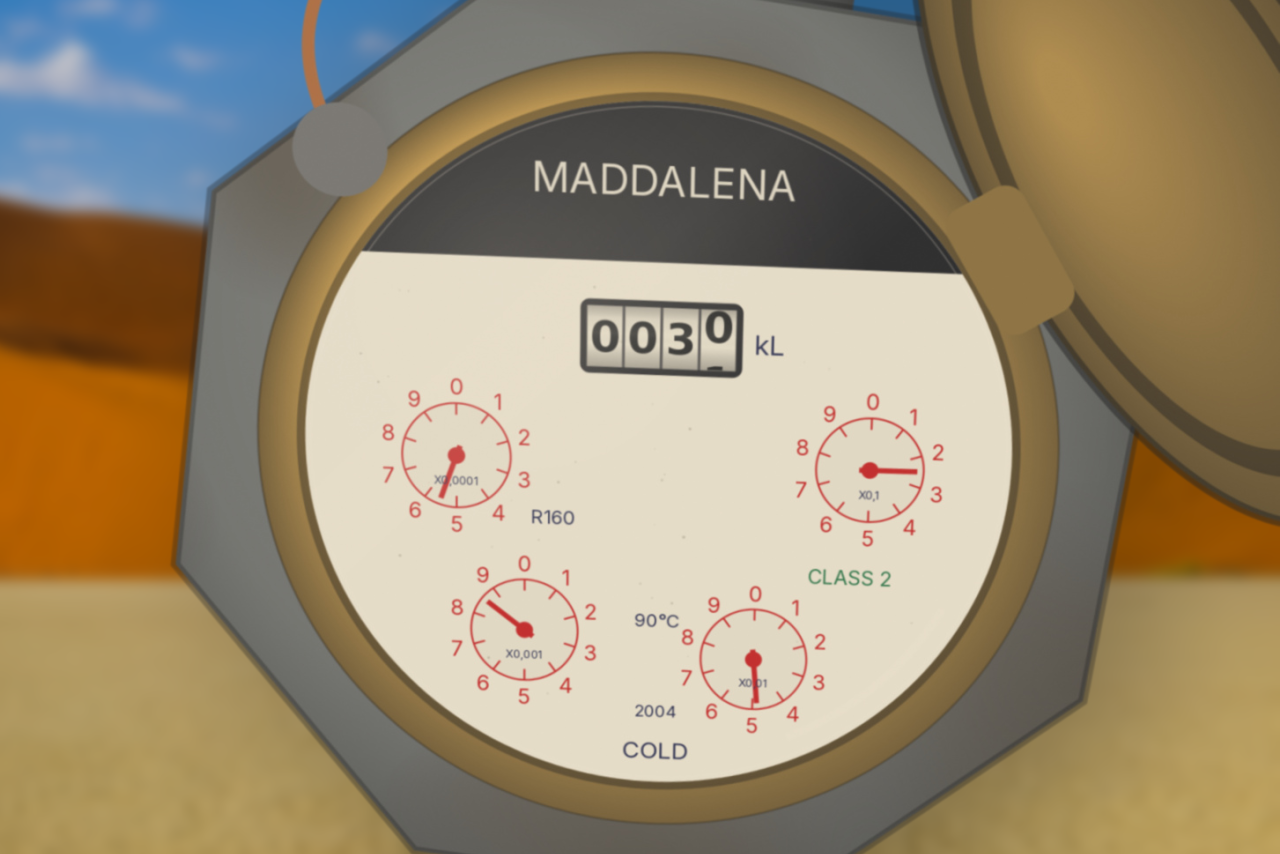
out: **30.2485** kL
